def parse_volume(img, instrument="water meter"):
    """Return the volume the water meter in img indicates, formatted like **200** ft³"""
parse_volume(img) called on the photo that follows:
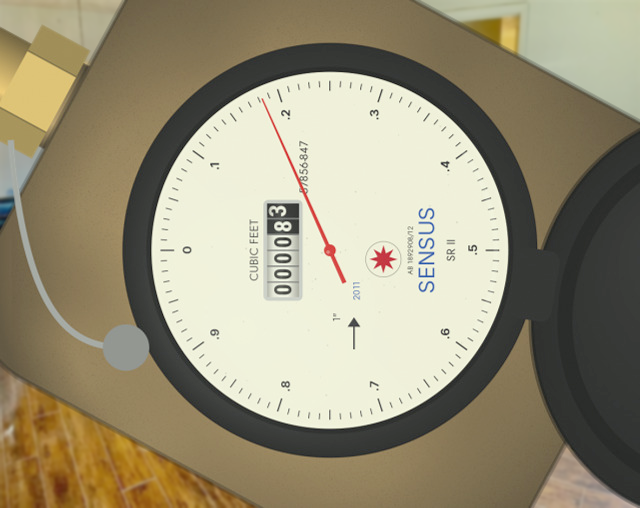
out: **83.18** ft³
